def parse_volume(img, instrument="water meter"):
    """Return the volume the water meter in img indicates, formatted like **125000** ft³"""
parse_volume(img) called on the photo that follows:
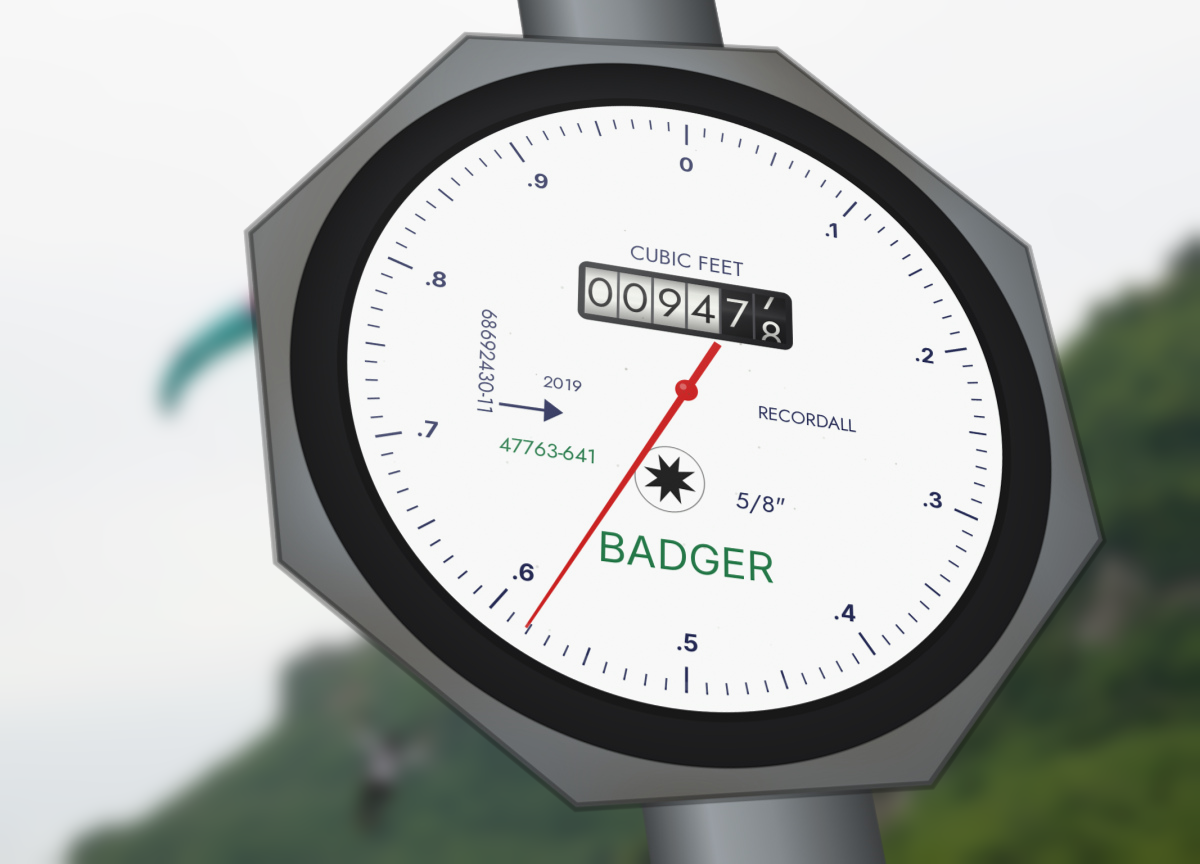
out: **9477.58** ft³
